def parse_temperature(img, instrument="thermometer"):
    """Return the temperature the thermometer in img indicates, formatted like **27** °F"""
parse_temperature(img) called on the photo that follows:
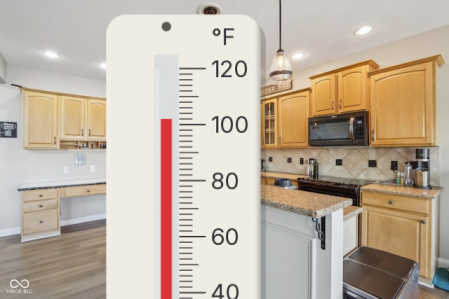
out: **102** °F
